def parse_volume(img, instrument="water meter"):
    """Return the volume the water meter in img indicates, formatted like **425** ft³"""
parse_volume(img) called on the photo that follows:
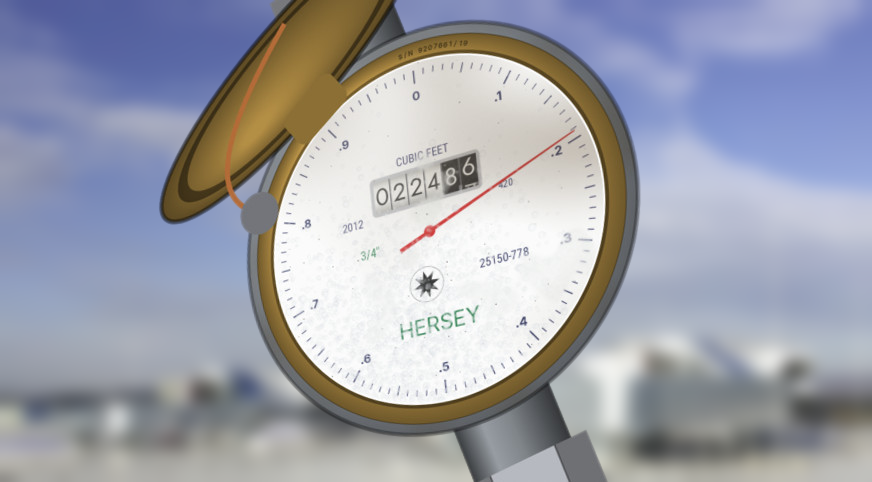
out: **22486.19** ft³
